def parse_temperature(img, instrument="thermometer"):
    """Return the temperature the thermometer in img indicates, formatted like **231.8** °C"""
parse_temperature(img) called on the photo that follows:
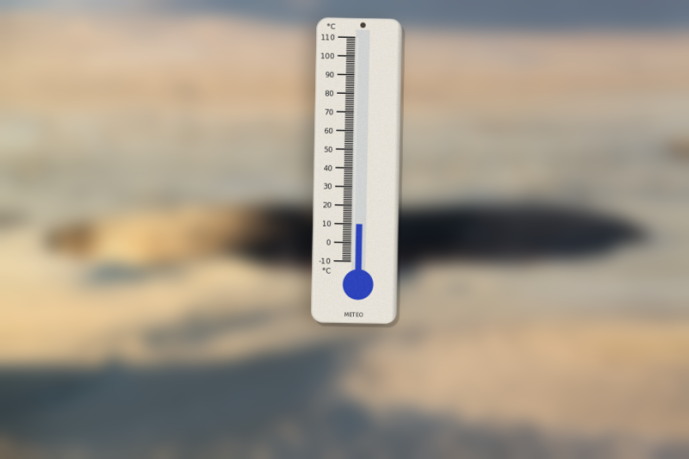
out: **10** °C
